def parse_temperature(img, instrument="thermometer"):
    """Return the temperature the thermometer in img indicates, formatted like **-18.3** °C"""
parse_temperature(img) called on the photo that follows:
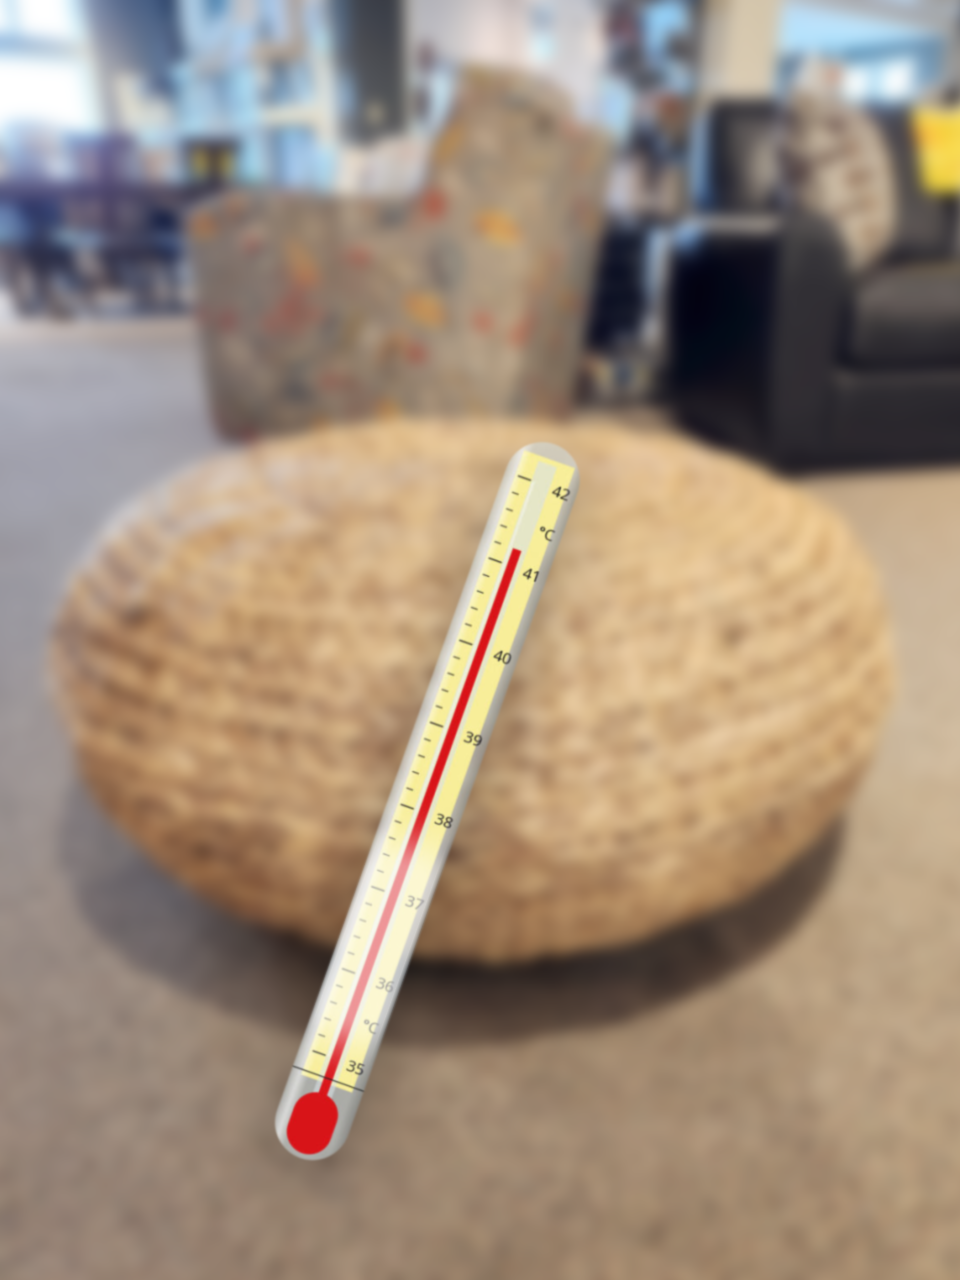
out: **41.2** °C
